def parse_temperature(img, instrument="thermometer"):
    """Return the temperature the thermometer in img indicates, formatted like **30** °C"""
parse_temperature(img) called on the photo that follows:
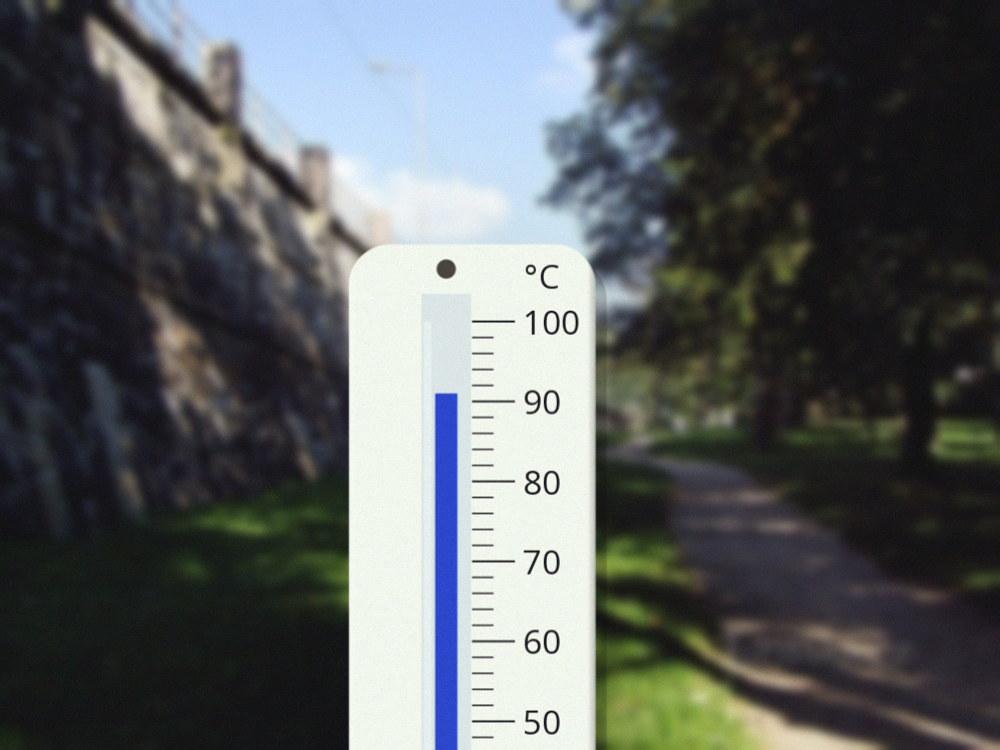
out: **91** °C
